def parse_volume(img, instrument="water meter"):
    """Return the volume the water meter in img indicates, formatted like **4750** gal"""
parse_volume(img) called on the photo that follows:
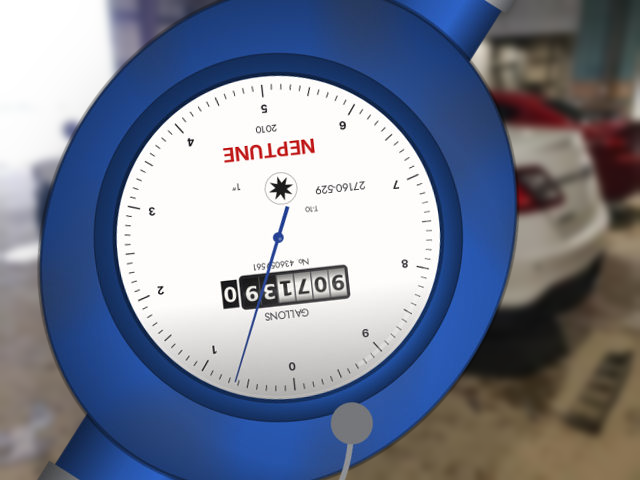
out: **9071390.6** gal
